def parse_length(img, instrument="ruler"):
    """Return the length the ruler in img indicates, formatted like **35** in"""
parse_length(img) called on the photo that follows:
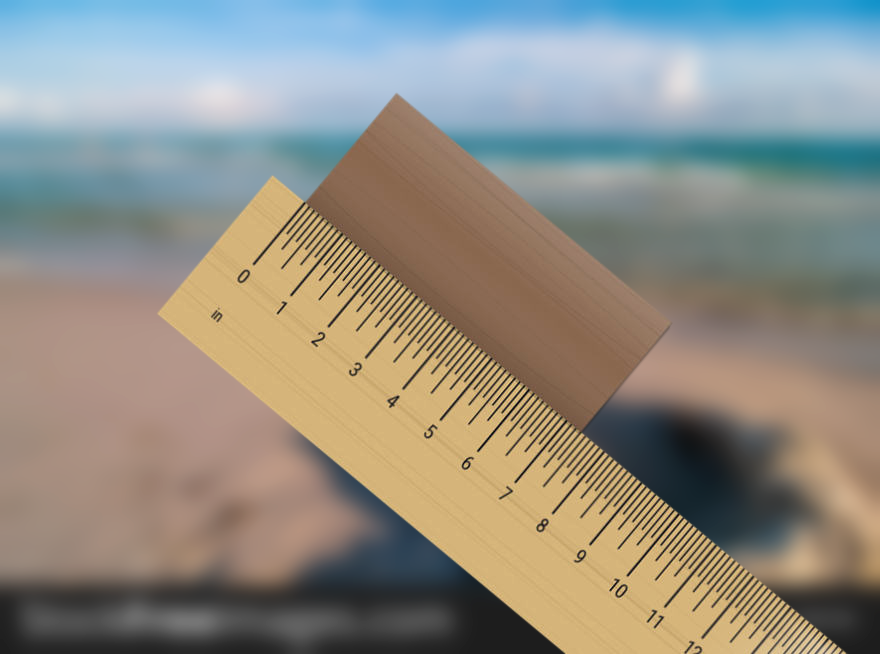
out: **7.375** in
